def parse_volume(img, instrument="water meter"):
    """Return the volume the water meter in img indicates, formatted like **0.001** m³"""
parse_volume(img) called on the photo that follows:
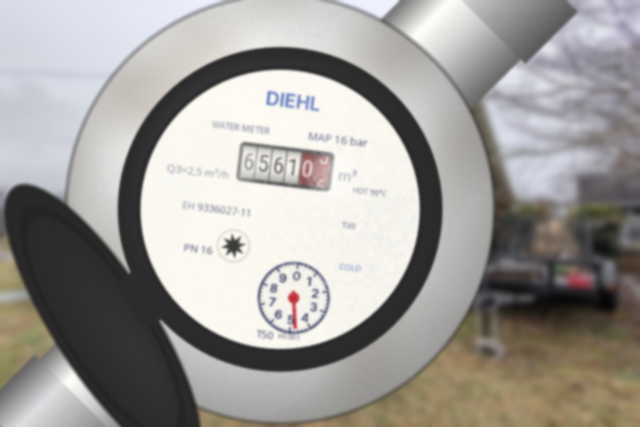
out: **6561.054** m³
